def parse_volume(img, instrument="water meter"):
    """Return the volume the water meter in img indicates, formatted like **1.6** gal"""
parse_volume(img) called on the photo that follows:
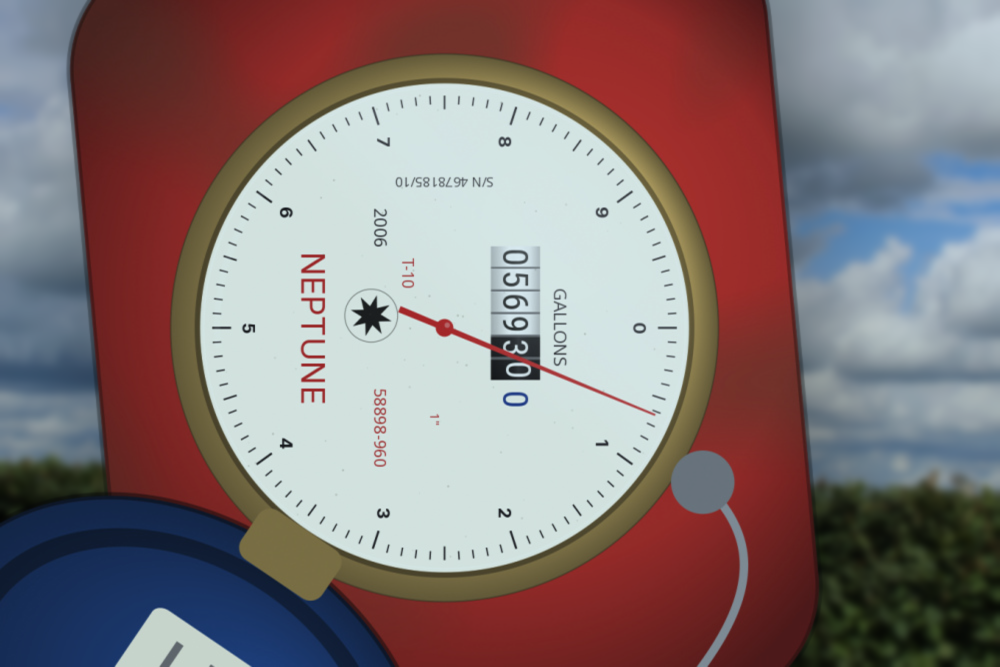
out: **569300.6** gal
